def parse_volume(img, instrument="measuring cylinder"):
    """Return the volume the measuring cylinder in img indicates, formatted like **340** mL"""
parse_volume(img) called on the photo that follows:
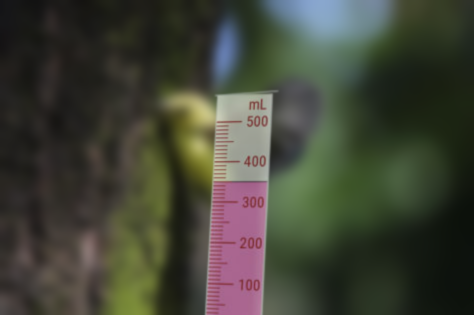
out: **350** mL
